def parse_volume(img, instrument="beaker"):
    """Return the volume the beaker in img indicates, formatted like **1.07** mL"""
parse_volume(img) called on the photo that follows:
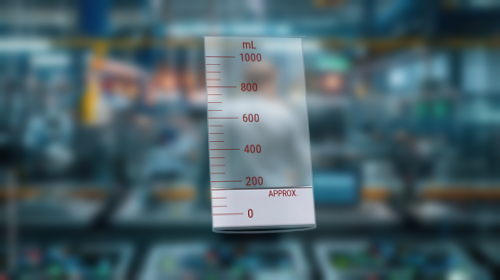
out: **150** mL
